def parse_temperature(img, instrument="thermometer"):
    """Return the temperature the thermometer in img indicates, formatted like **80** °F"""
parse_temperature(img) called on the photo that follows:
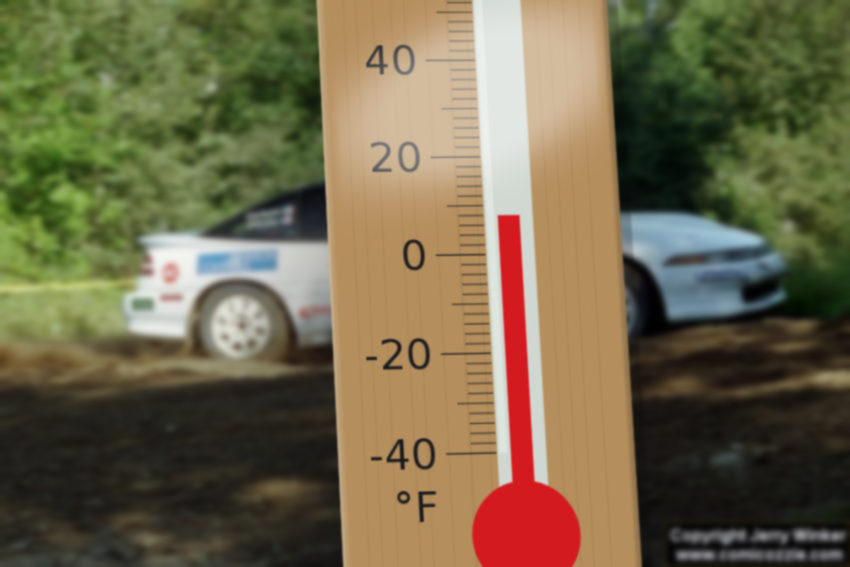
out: **8** °F
